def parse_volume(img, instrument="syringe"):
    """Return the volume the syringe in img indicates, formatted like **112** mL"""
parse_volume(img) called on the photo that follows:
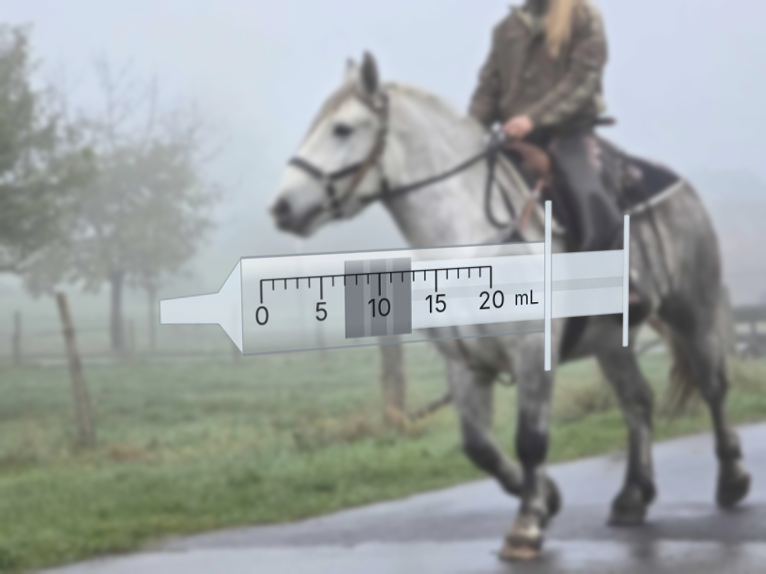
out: **7** mL
